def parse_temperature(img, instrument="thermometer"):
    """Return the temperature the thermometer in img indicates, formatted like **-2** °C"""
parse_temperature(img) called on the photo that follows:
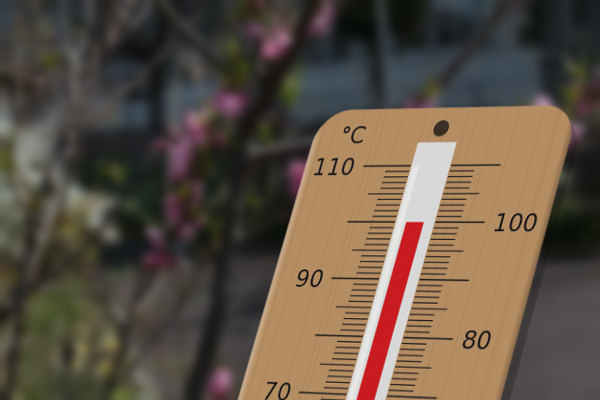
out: **100** °C
